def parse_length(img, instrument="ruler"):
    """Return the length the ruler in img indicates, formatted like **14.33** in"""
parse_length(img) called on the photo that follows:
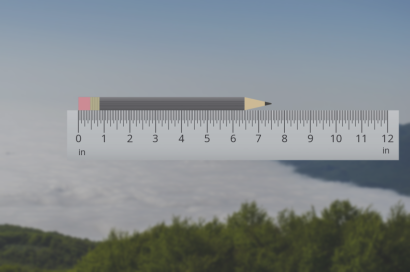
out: **7.5** in
